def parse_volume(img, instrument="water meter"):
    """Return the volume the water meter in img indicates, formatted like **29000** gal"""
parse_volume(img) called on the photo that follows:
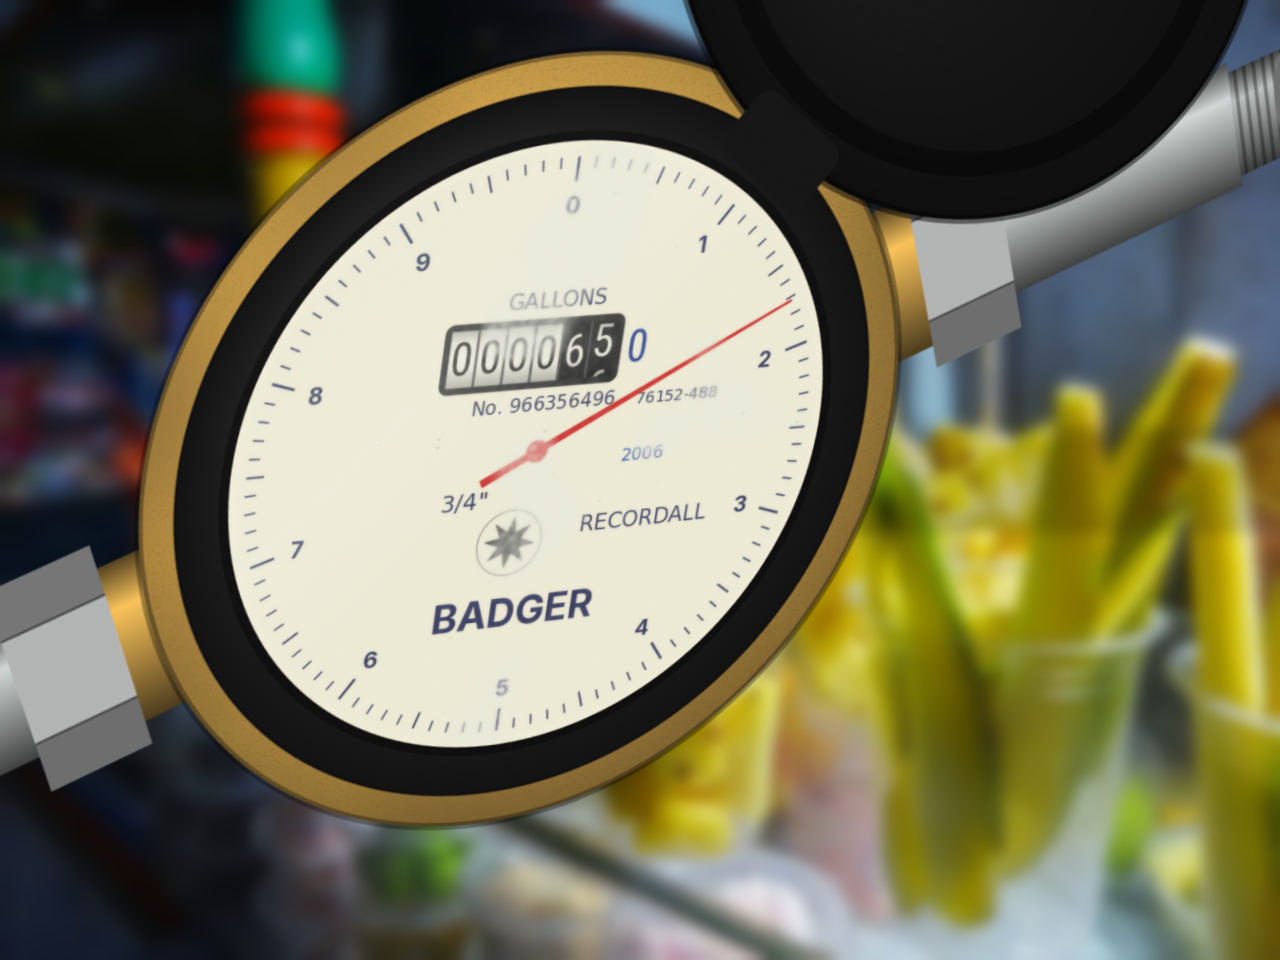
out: **651.7** gal
